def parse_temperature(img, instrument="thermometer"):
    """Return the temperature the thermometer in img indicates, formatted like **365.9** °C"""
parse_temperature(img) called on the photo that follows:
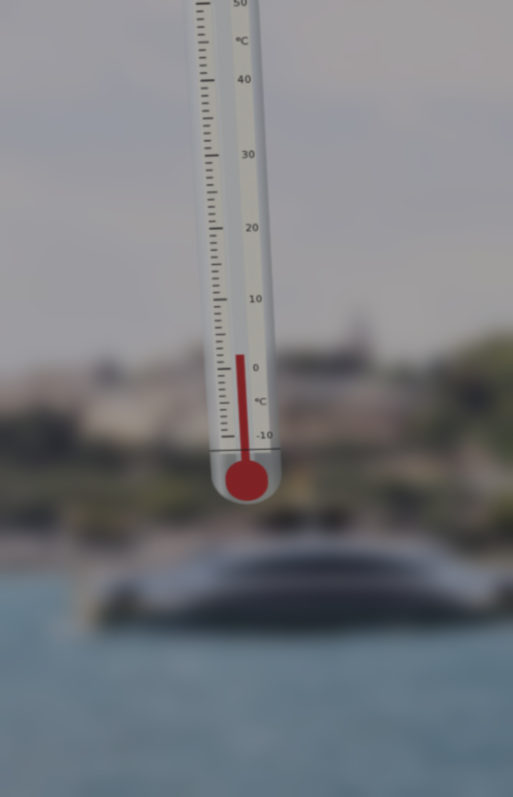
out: **2** °C
